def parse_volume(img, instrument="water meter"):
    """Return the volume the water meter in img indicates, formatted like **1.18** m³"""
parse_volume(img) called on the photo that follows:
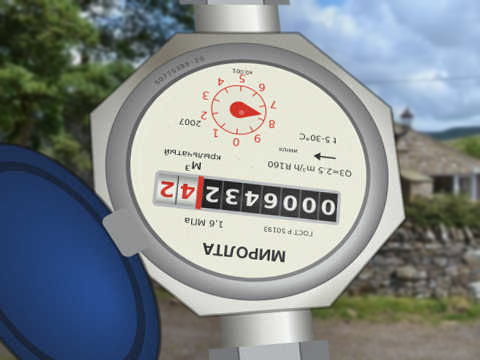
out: **6432.427** m³
